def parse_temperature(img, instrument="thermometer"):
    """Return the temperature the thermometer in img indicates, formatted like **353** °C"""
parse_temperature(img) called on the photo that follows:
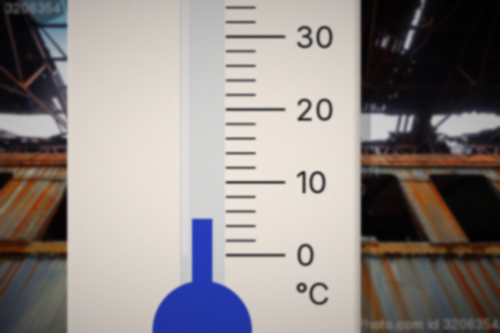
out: **5** °C
